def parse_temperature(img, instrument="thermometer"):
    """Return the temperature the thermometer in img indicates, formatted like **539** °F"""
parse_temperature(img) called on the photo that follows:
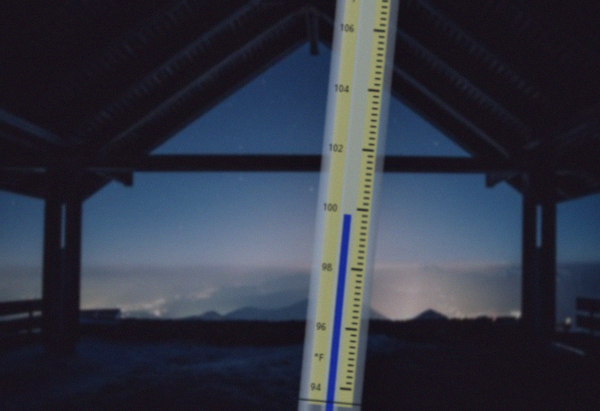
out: **99.8** °F
